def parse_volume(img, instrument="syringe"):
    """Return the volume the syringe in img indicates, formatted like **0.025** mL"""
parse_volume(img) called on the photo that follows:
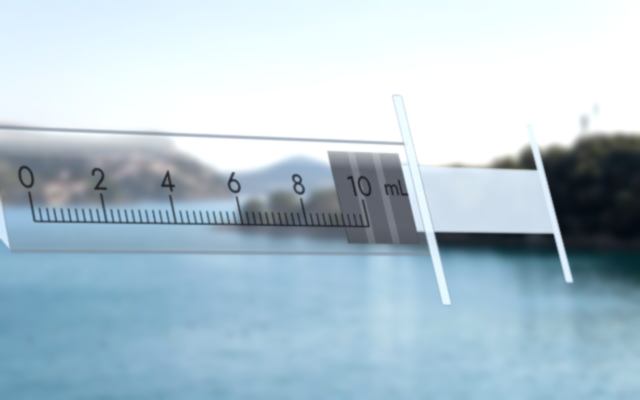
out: **9.2** mL
